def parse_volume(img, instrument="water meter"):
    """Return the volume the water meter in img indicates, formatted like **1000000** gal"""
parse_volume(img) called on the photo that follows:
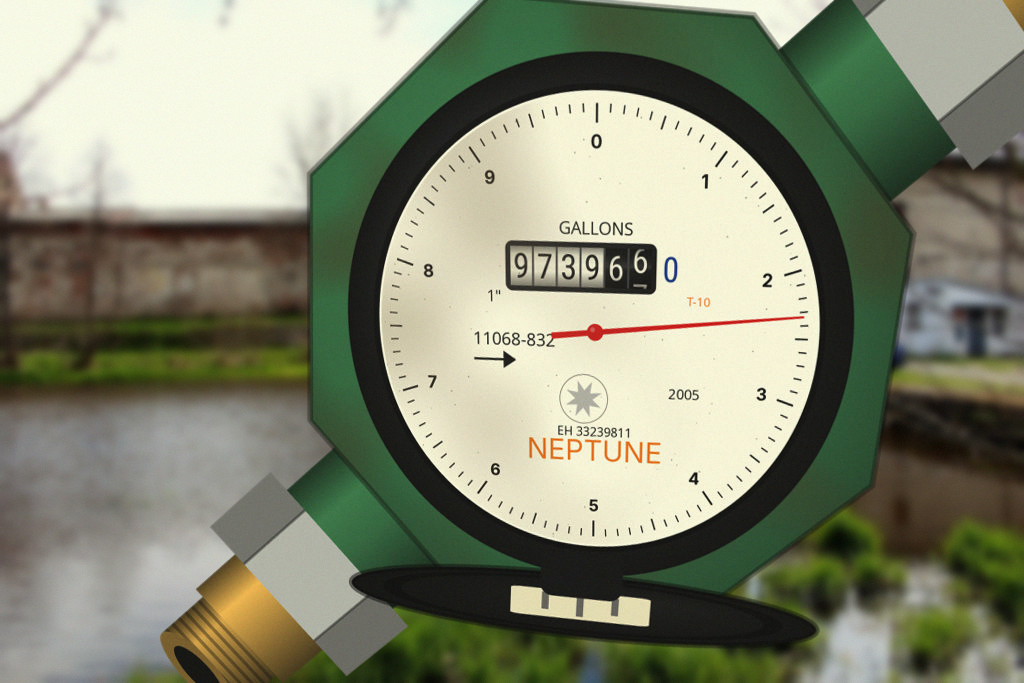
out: **9739662.3** gal
